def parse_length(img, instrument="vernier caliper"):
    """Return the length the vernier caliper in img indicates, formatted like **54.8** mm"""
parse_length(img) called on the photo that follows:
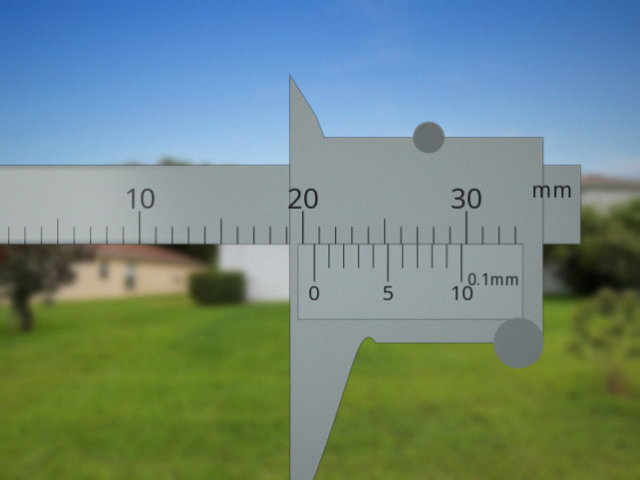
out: **20.7** mm
